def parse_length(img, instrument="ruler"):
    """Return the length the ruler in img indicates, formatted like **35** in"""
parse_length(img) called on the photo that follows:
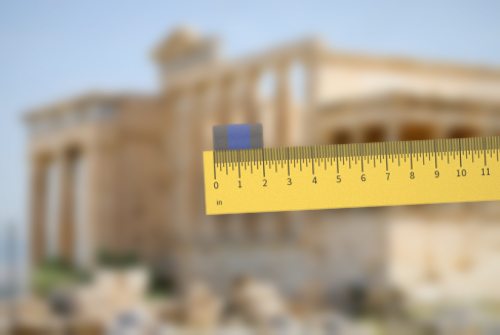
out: **2** in
